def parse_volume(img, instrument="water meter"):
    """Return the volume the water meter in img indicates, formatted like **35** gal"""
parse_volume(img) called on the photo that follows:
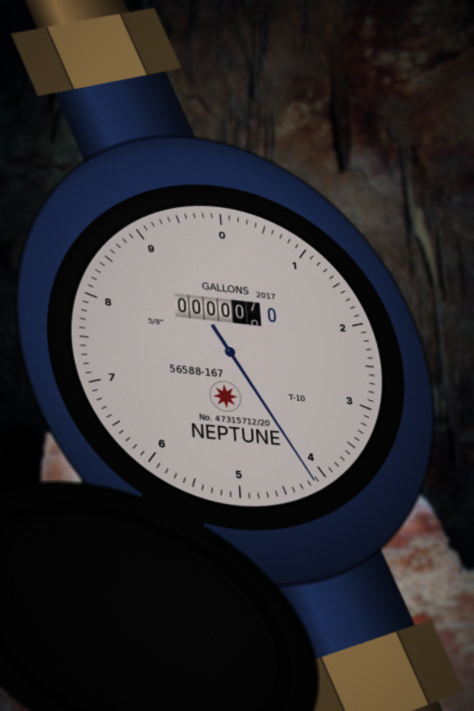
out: **74.1** gal
